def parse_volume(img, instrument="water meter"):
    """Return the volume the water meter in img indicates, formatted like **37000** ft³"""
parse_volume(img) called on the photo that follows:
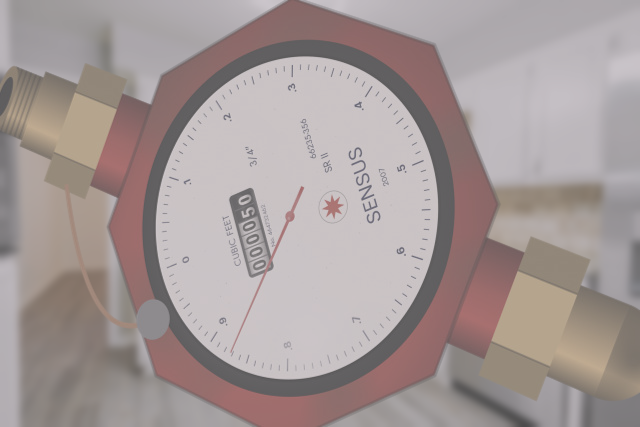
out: **49.87** ft³
